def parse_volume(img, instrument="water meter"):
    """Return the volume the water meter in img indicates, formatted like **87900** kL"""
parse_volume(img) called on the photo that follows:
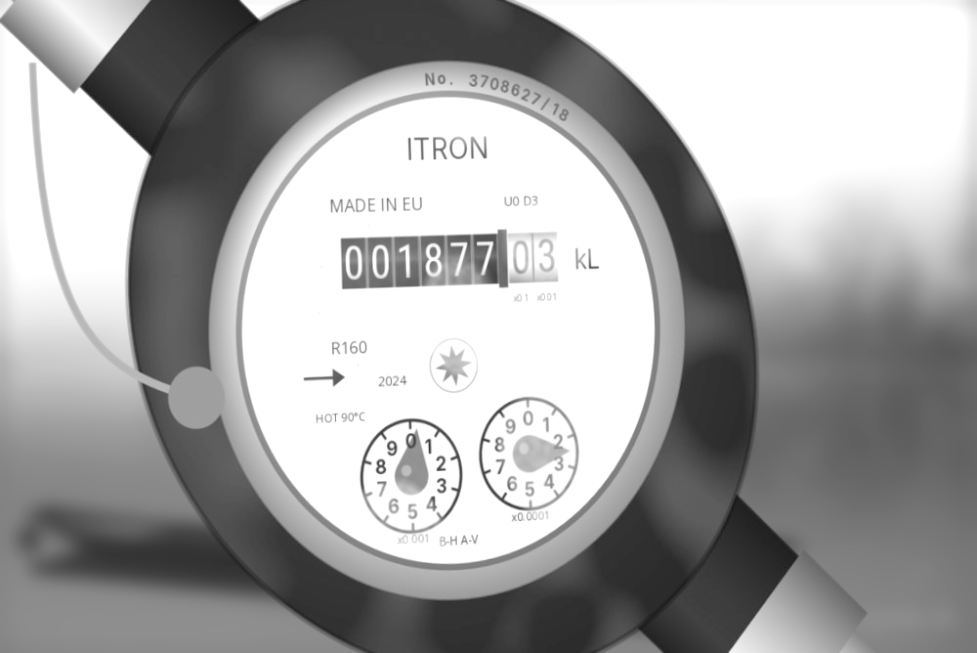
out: **1877.0302** kL
